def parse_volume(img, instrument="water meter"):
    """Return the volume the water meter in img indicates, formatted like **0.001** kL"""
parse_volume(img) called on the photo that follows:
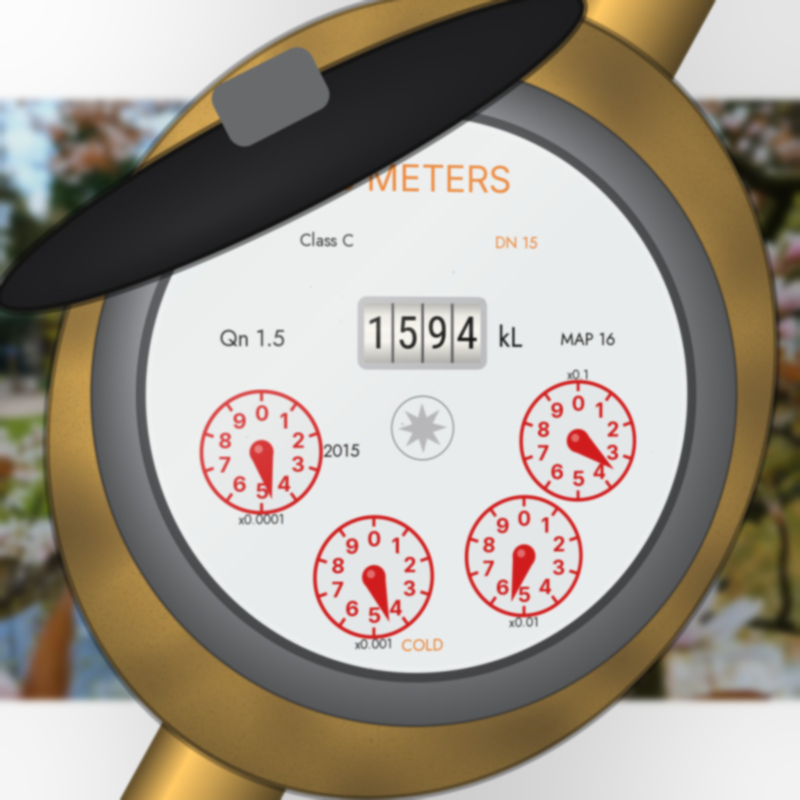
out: **1594.3544** kL
